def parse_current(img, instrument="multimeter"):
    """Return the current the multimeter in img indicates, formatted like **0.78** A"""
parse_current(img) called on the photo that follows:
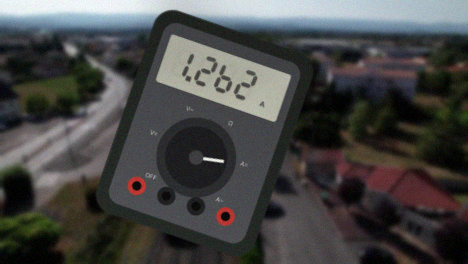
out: **1.262** A
